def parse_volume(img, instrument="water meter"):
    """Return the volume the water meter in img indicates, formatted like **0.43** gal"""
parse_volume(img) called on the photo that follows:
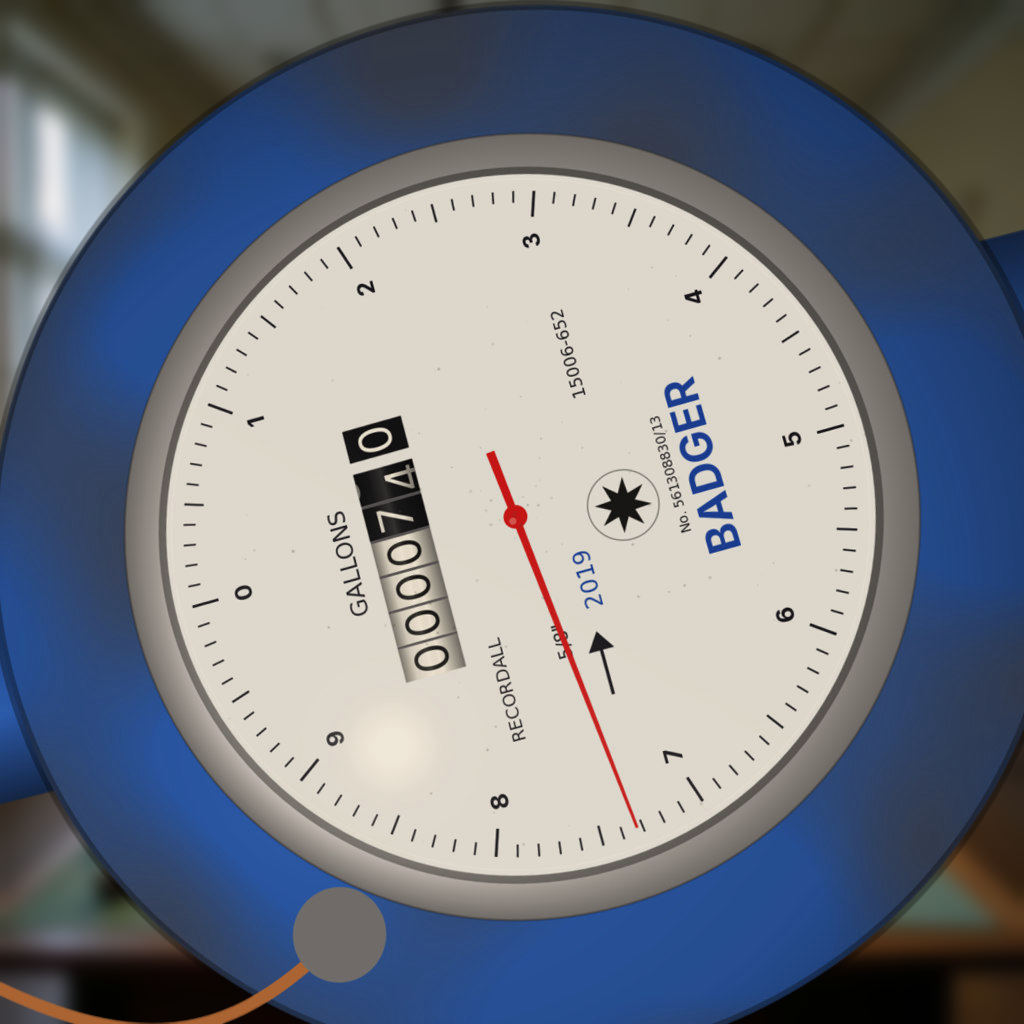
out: **737.3** gal
